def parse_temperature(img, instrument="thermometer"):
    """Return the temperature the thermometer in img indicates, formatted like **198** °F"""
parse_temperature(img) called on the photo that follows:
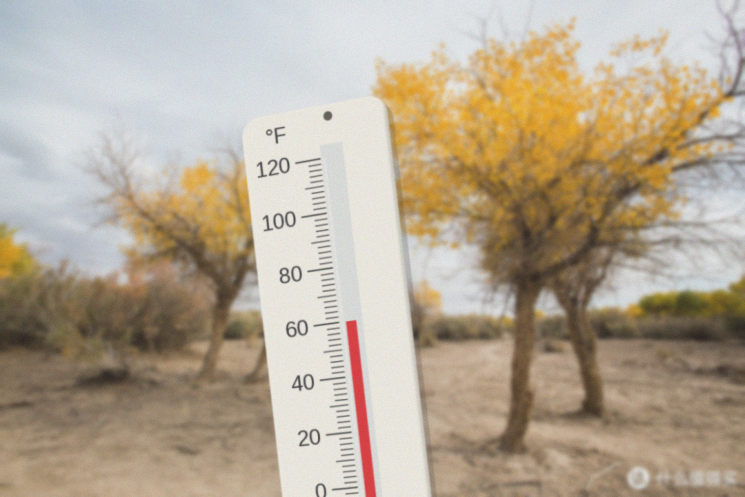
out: **60** °F
